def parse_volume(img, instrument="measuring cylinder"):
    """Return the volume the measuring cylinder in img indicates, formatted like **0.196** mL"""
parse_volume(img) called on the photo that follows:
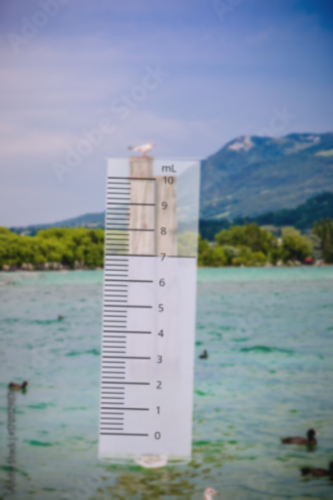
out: **7** mL
